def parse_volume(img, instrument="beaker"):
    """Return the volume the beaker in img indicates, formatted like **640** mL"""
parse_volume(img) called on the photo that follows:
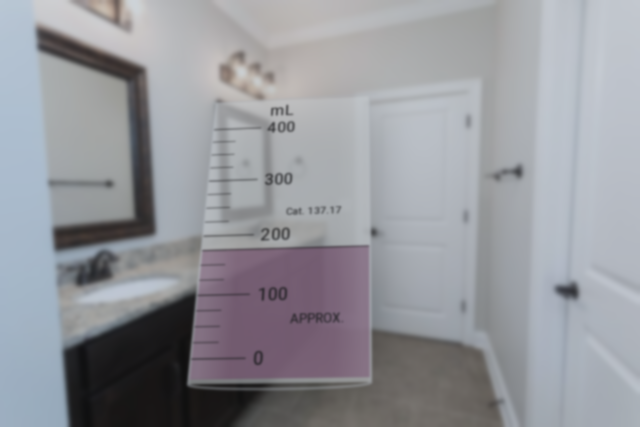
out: **175** mL
